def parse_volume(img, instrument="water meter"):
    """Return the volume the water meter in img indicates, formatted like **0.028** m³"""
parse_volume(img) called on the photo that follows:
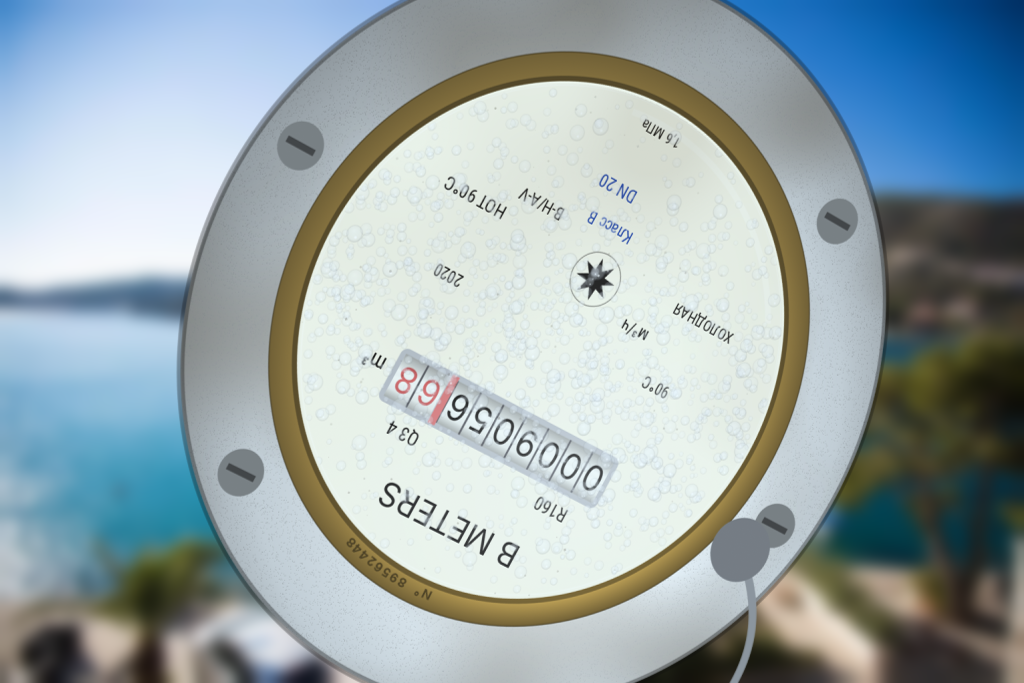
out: **9056.68** m³
